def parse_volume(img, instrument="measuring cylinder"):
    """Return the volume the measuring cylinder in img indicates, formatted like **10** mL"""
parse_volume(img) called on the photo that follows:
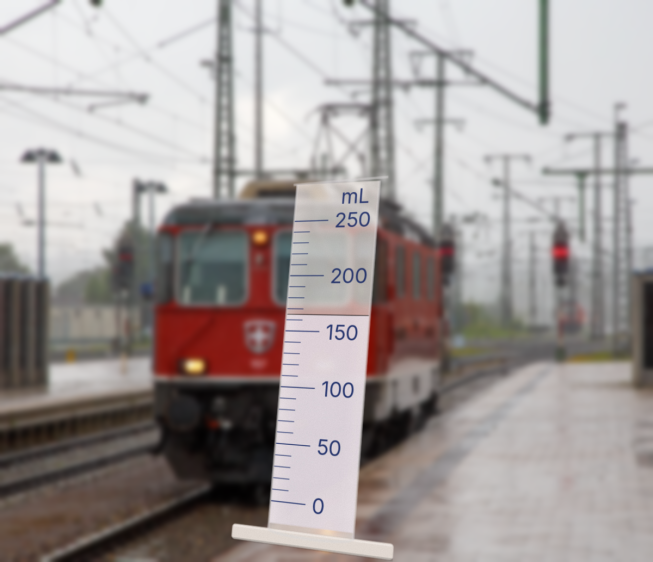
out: **165** mL
